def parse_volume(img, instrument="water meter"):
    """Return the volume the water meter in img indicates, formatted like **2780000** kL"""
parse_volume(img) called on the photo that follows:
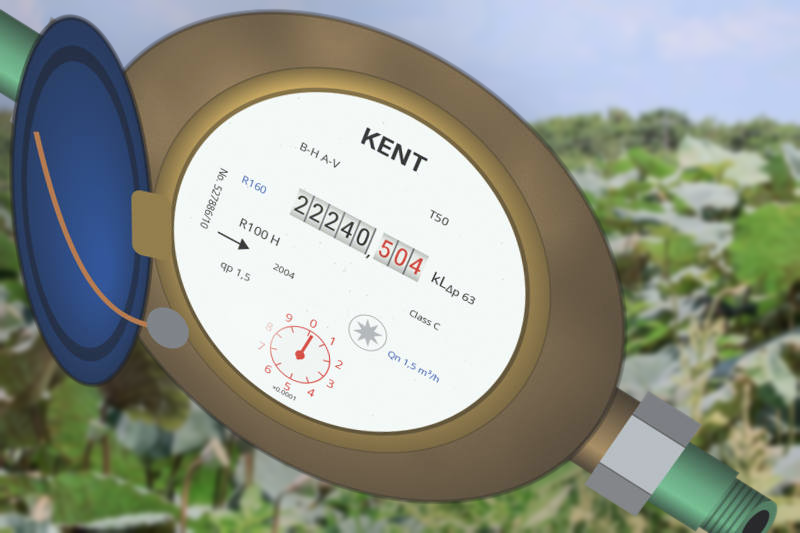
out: **22240.5040** kL
